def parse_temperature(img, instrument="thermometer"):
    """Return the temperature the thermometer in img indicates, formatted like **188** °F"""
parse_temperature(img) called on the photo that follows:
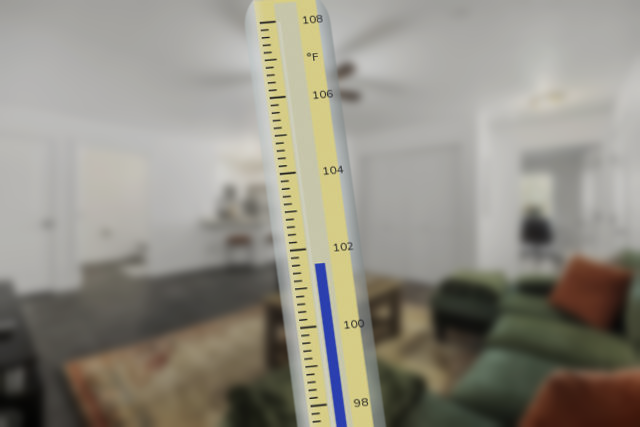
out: **101.6** °F
